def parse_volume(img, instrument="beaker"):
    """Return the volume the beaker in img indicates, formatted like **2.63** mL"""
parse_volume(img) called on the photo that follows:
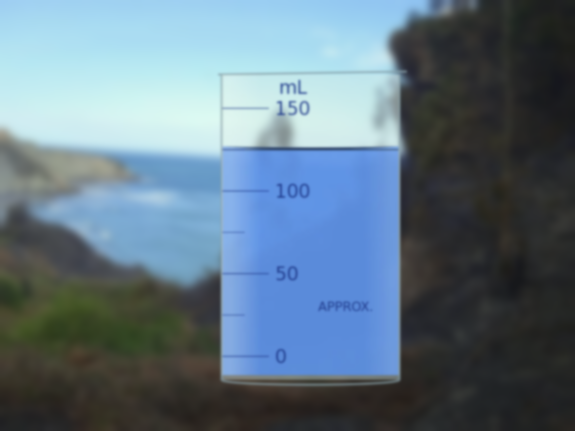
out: **125** mL
